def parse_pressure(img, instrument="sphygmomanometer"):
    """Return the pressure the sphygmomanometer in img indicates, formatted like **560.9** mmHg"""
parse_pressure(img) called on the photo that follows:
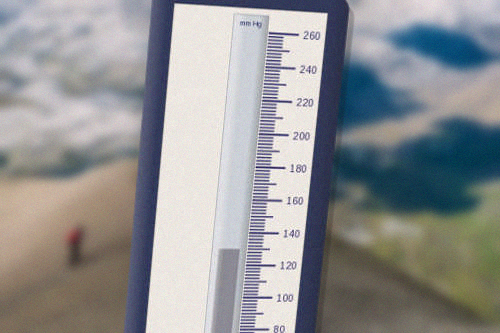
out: **130** mmHg
